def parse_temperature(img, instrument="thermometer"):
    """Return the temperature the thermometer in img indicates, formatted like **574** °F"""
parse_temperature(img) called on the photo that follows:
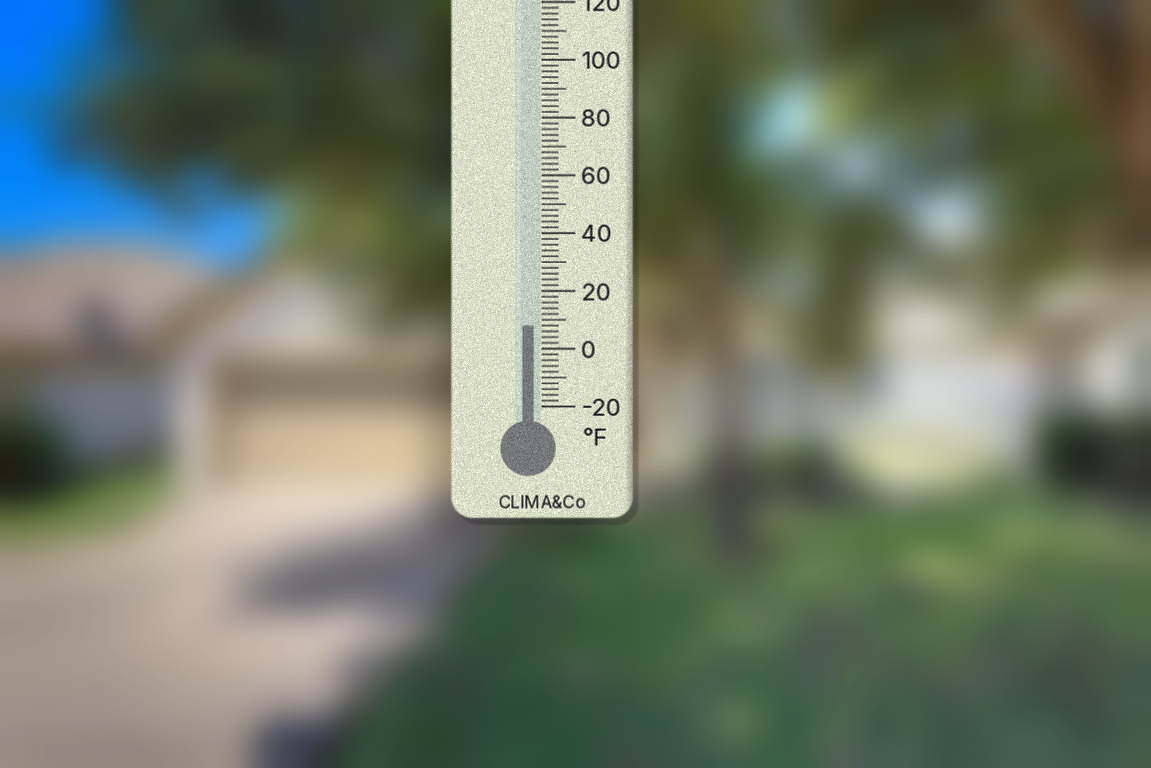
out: **8** °F
